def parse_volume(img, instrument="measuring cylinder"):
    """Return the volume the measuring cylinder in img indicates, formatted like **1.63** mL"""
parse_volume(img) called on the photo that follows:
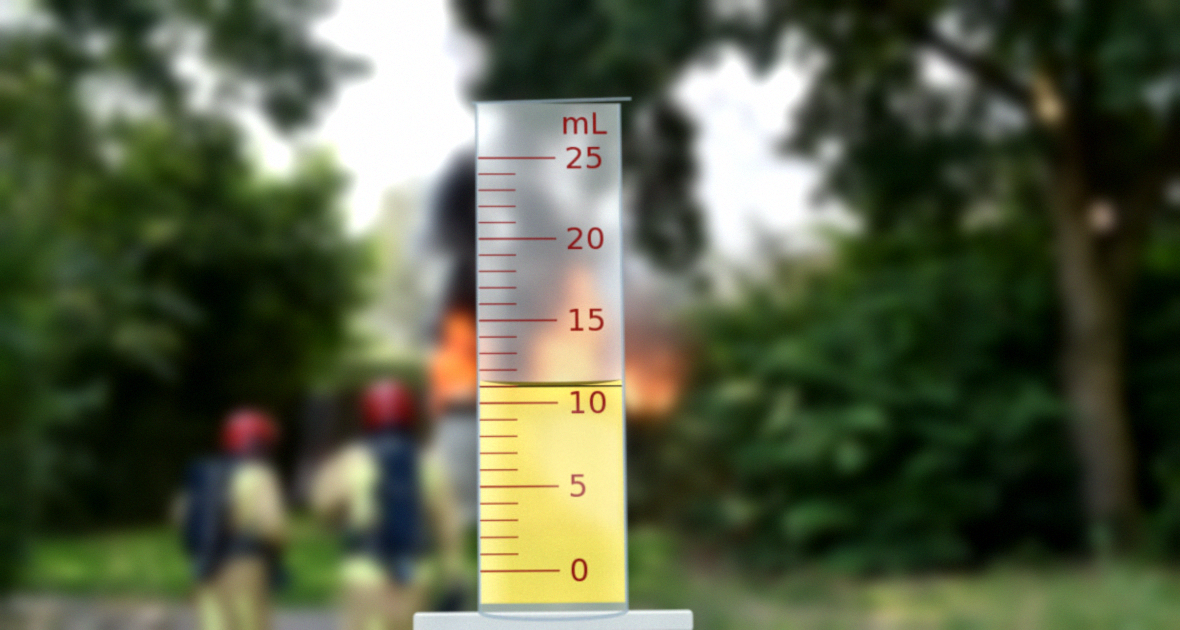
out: **11** mL
